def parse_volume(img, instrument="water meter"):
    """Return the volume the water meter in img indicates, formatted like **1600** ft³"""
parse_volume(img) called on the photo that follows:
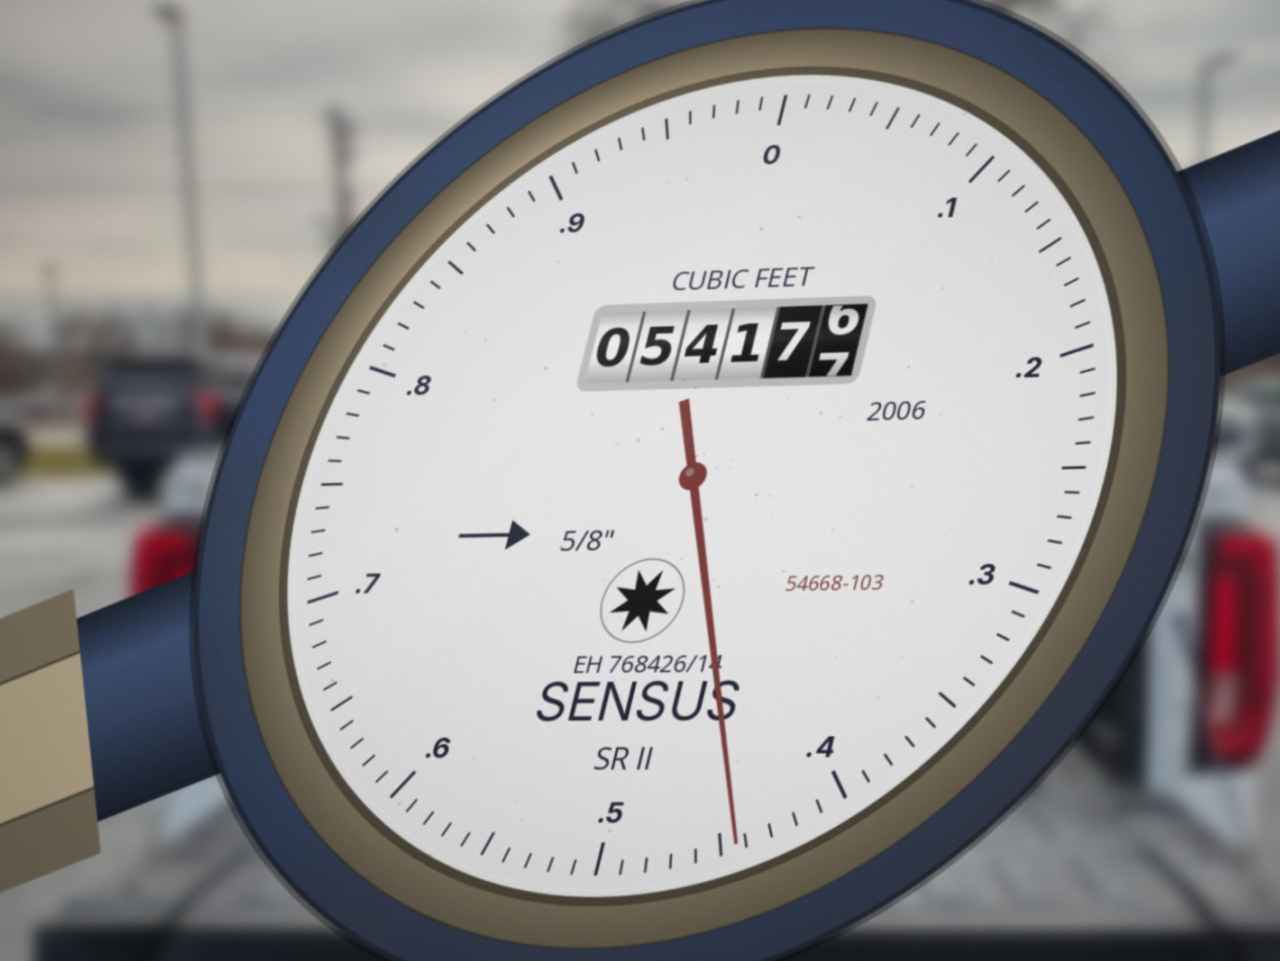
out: **54176.44** ft³
